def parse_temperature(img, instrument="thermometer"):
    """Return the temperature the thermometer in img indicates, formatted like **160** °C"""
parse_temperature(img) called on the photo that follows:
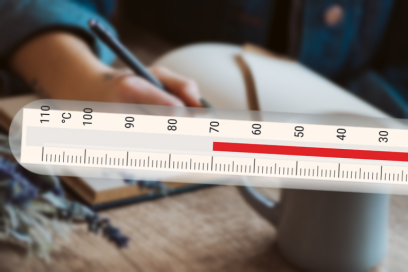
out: **70** °C
